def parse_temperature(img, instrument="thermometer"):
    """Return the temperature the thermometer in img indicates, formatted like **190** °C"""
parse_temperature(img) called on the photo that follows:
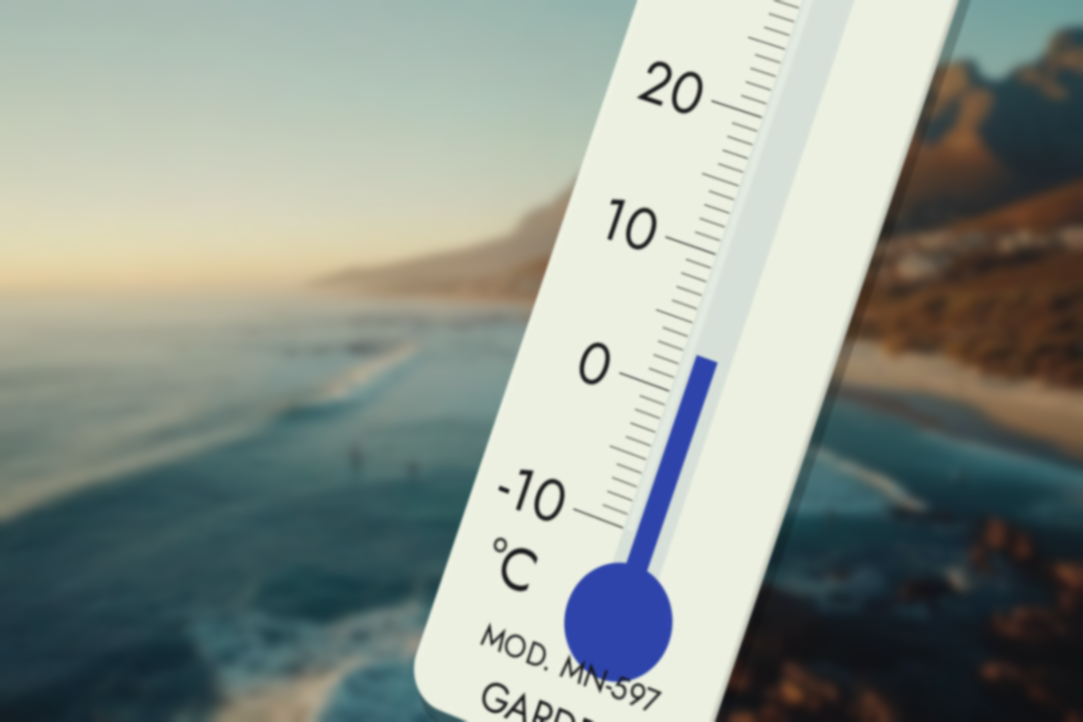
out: **3** °C
